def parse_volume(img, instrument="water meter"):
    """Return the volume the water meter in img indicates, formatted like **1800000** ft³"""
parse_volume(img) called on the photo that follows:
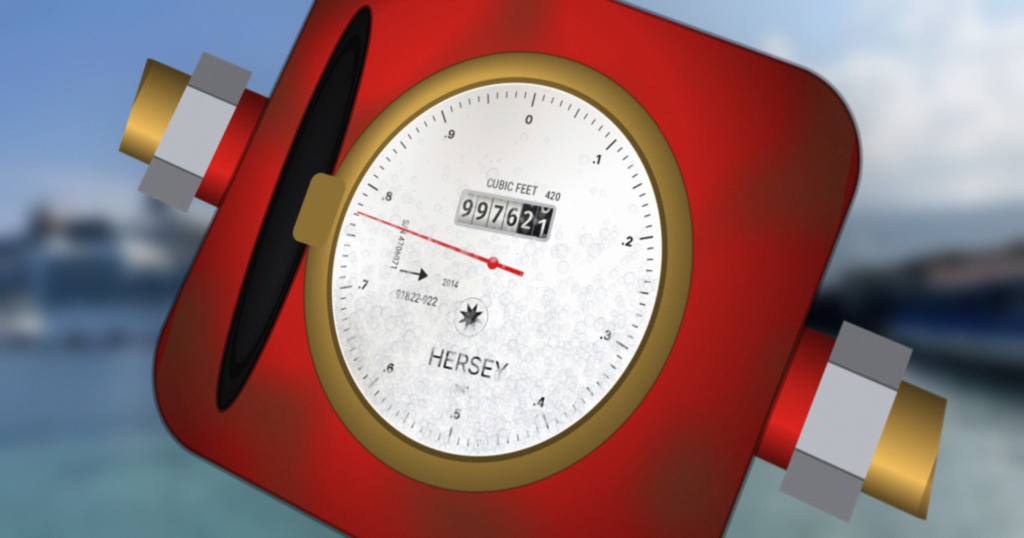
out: **997620.77** ft³
